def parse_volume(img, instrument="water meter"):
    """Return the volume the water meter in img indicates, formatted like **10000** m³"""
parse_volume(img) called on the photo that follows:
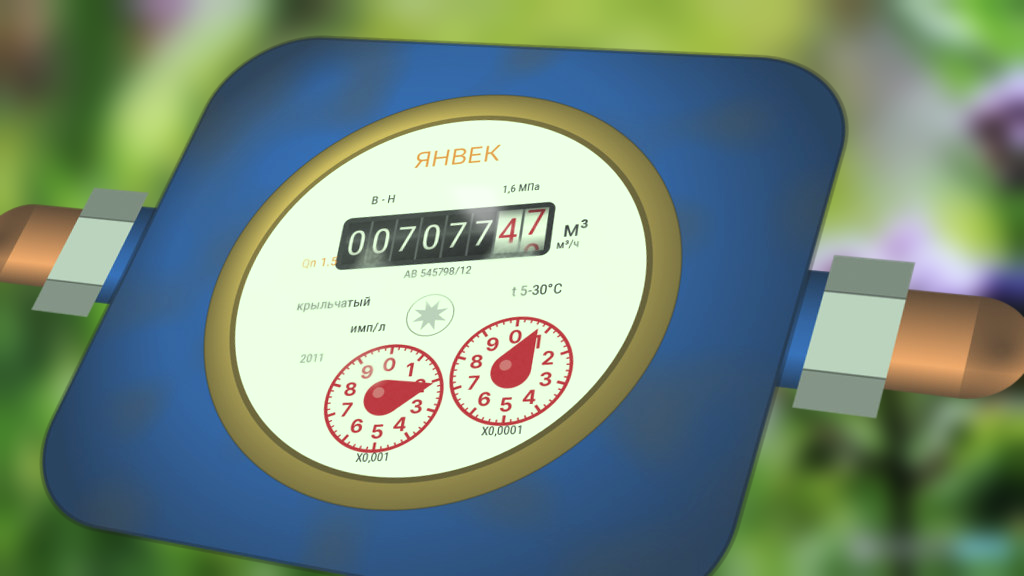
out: **7077.4720** m³
